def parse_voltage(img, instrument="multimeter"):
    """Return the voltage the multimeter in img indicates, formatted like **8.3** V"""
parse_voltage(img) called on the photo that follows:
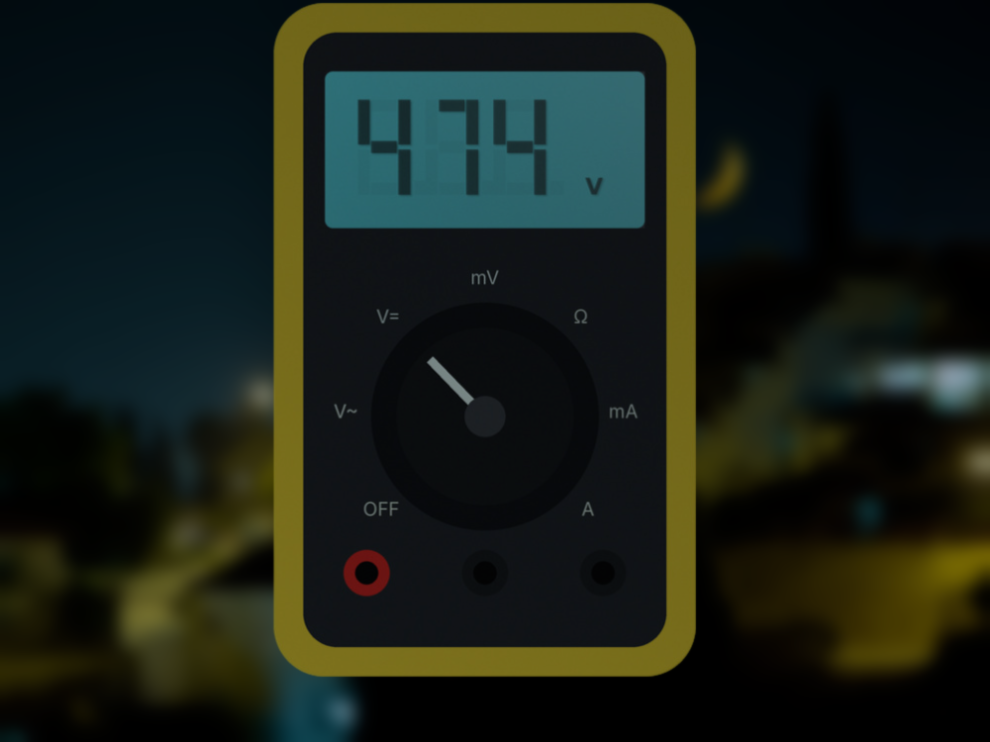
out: **474** V
